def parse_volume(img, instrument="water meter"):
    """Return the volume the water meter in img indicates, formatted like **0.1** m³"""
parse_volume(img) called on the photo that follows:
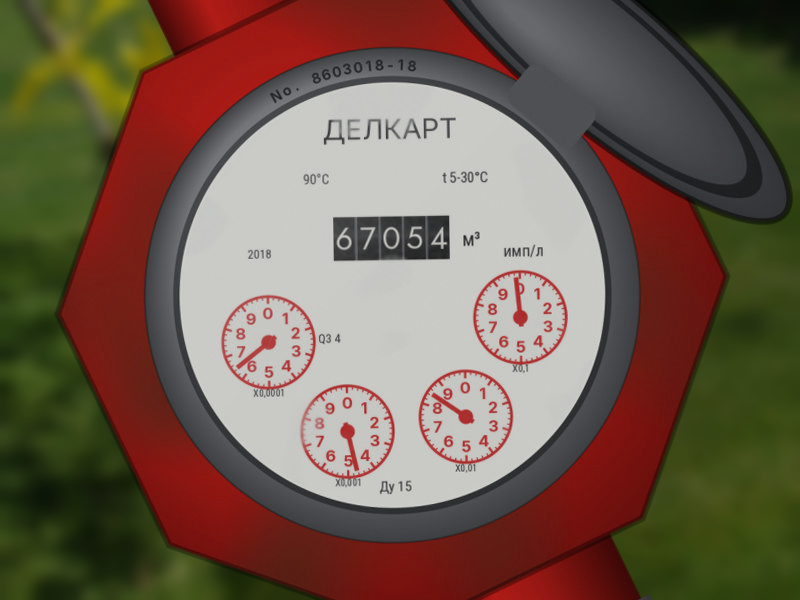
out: **67053.9846** m³
